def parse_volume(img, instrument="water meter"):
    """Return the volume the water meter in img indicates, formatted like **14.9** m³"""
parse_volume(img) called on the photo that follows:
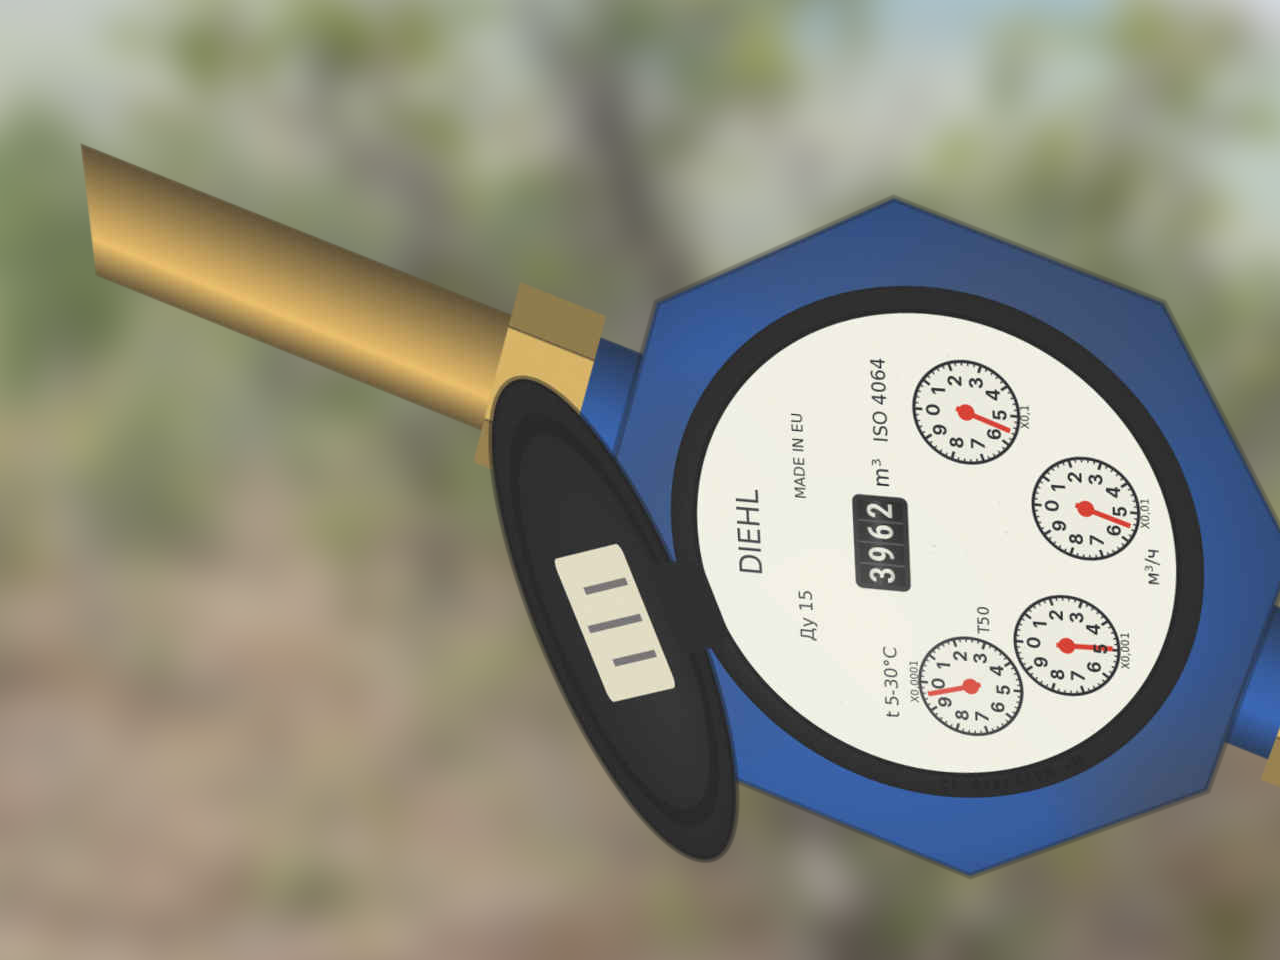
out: **3962.5549** m³
